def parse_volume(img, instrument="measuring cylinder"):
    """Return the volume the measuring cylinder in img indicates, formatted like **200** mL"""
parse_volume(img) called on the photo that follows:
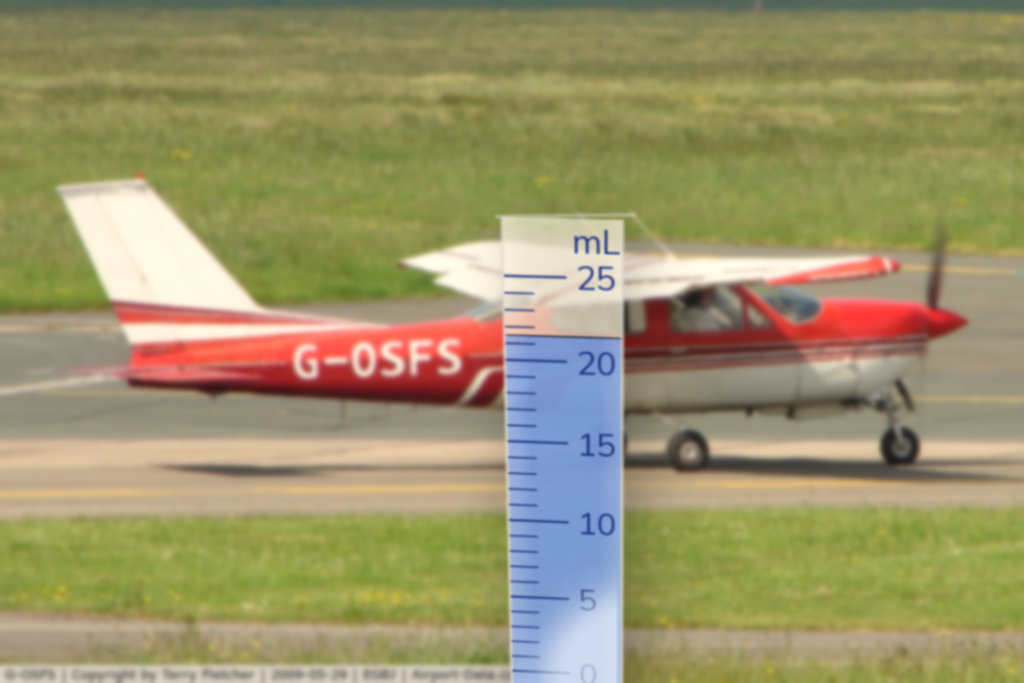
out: **21.5** mL
